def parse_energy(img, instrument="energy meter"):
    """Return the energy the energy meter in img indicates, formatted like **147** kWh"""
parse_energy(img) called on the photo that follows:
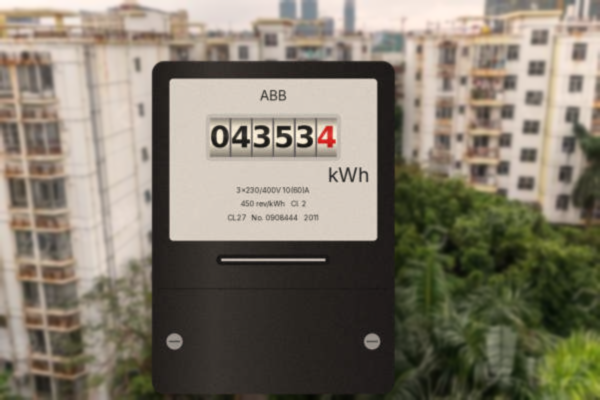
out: **4353.4** kWh
